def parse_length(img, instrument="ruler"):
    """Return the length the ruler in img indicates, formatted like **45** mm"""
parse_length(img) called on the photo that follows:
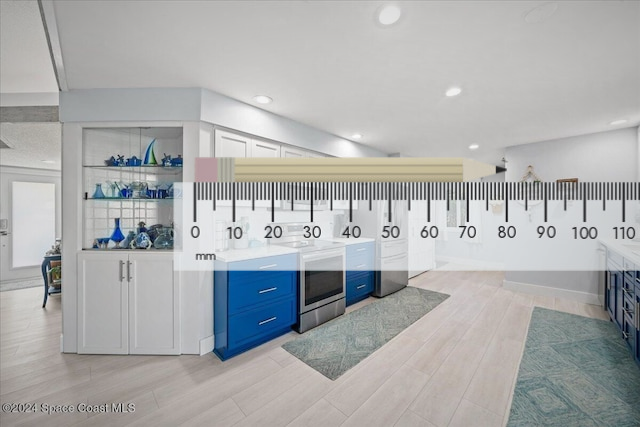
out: **80** mm
